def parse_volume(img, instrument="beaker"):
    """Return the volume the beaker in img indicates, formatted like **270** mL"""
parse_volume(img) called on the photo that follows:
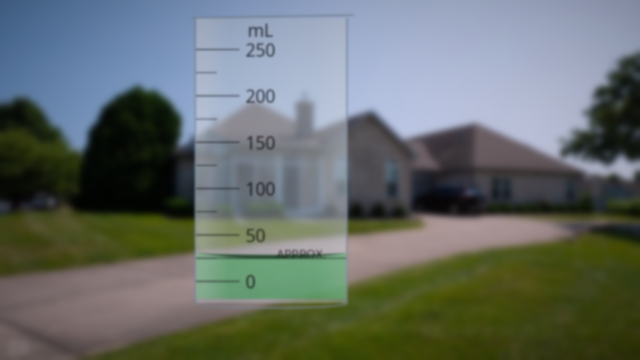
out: **25** mL
